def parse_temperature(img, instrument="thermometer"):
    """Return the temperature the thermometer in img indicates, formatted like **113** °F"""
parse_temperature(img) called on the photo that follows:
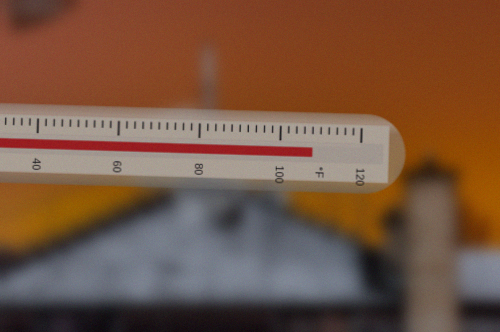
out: **108** °F
